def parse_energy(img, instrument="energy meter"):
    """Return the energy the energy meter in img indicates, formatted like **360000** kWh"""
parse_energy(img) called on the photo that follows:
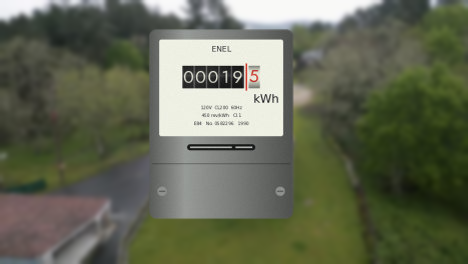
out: **19.5** kWh
